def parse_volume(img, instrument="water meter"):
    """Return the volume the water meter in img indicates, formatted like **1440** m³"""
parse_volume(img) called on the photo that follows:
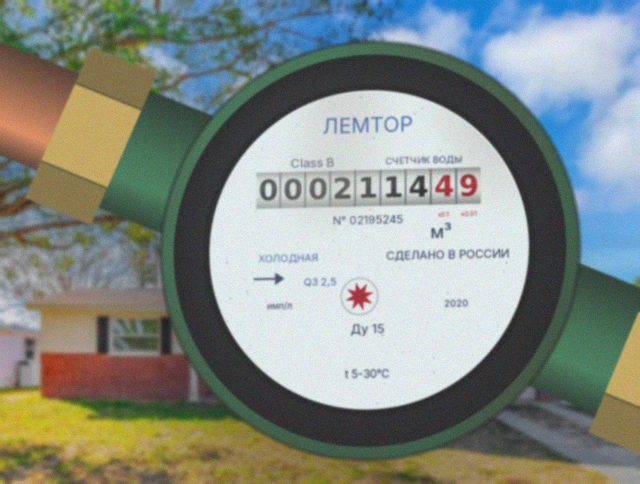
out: **2114.49** m³
